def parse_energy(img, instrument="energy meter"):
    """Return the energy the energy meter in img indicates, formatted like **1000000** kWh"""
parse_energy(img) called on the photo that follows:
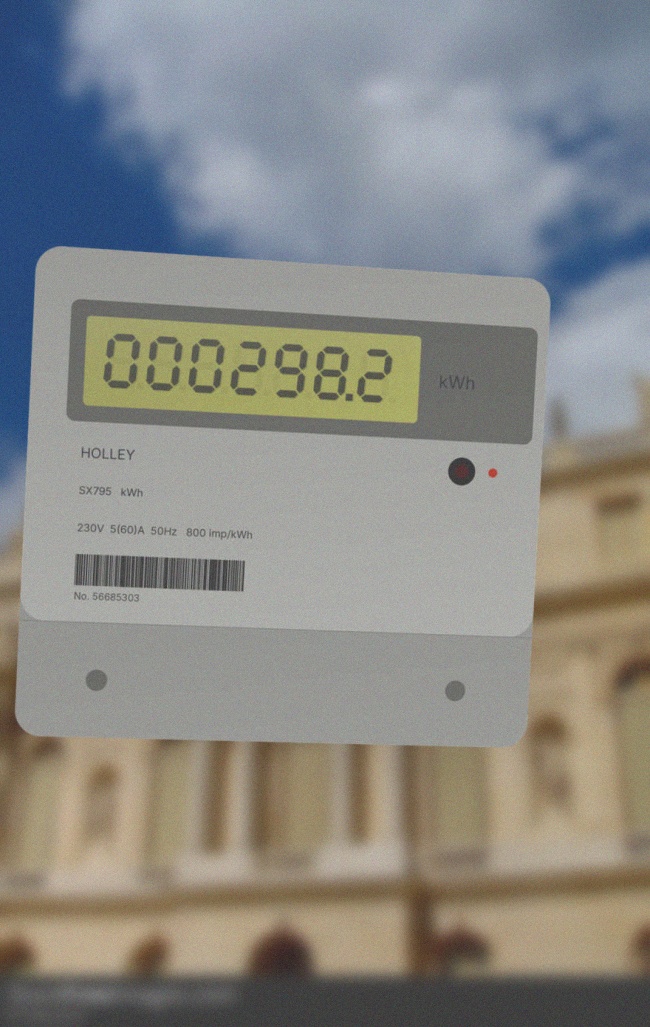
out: **298.2** kWh
